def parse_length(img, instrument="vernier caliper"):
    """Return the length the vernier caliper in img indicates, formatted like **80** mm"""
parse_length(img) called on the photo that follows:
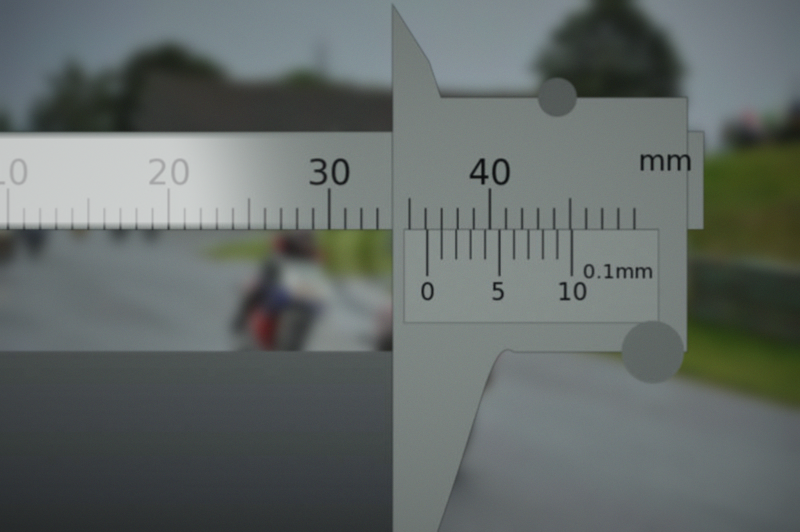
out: **36.1** mm
